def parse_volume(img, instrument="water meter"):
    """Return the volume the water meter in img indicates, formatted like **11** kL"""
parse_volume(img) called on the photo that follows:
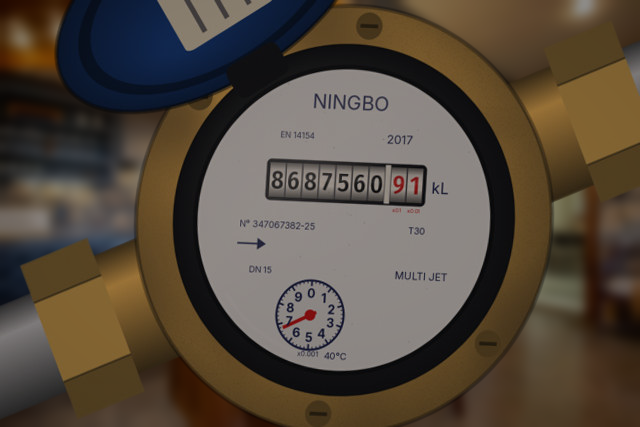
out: **8687560.916** kL
